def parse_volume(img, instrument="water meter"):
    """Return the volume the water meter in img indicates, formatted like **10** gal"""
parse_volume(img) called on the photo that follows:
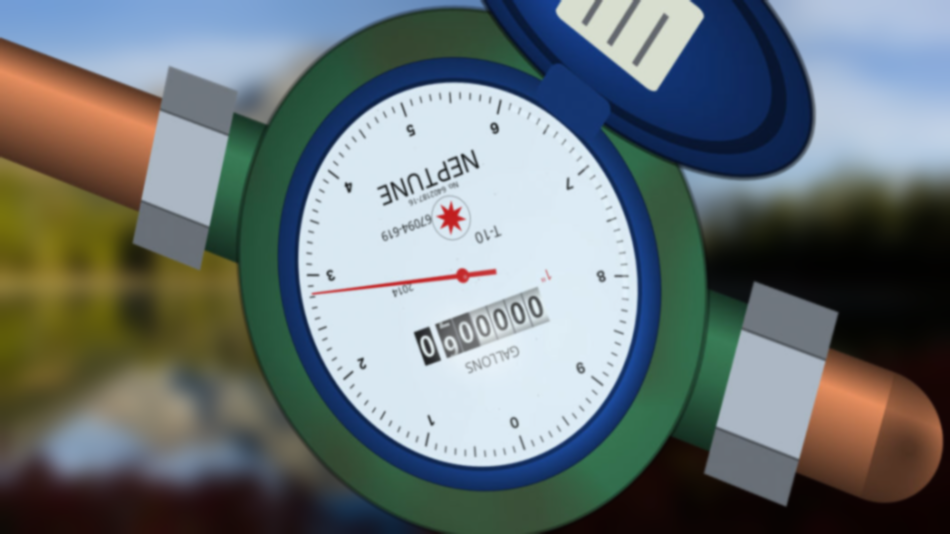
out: **62.8** gal
